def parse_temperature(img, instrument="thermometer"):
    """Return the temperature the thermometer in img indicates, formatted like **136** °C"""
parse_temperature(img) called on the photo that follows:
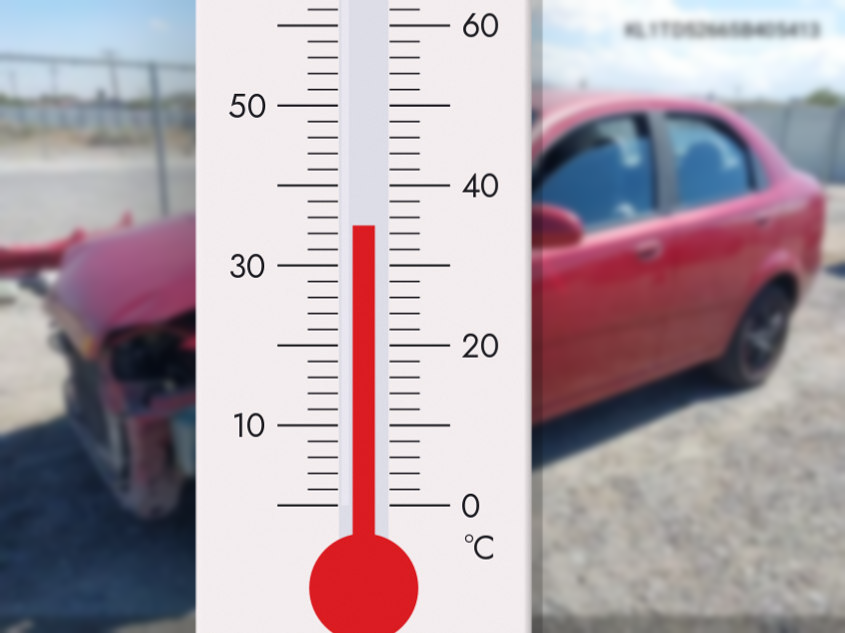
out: **35** °C
